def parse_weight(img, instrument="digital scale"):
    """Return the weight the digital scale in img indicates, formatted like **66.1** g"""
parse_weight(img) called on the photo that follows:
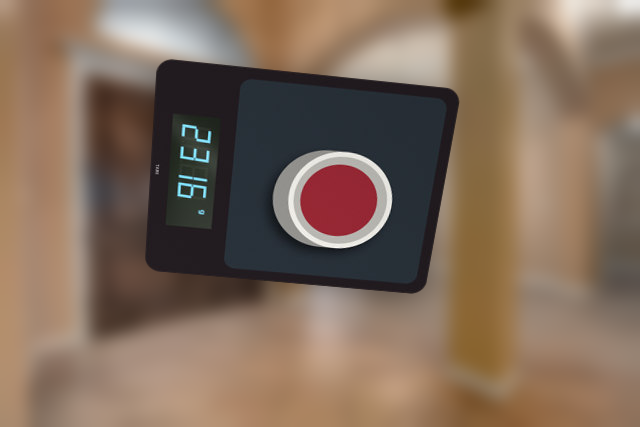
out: **2316** g
